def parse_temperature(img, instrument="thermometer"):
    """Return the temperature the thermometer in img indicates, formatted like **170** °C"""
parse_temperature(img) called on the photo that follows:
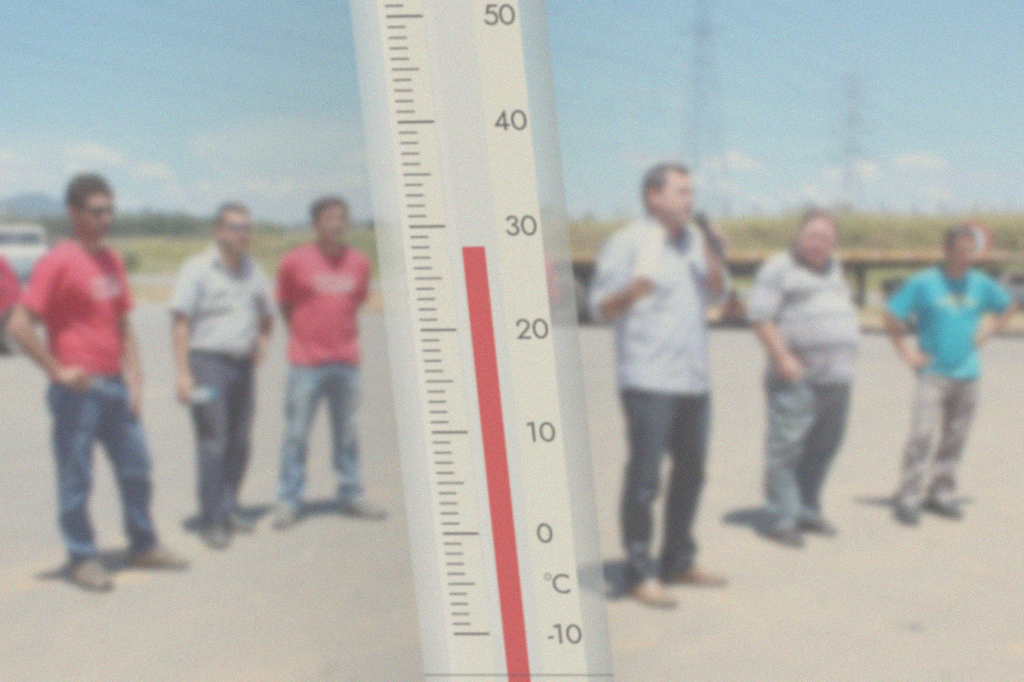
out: **28** °C
